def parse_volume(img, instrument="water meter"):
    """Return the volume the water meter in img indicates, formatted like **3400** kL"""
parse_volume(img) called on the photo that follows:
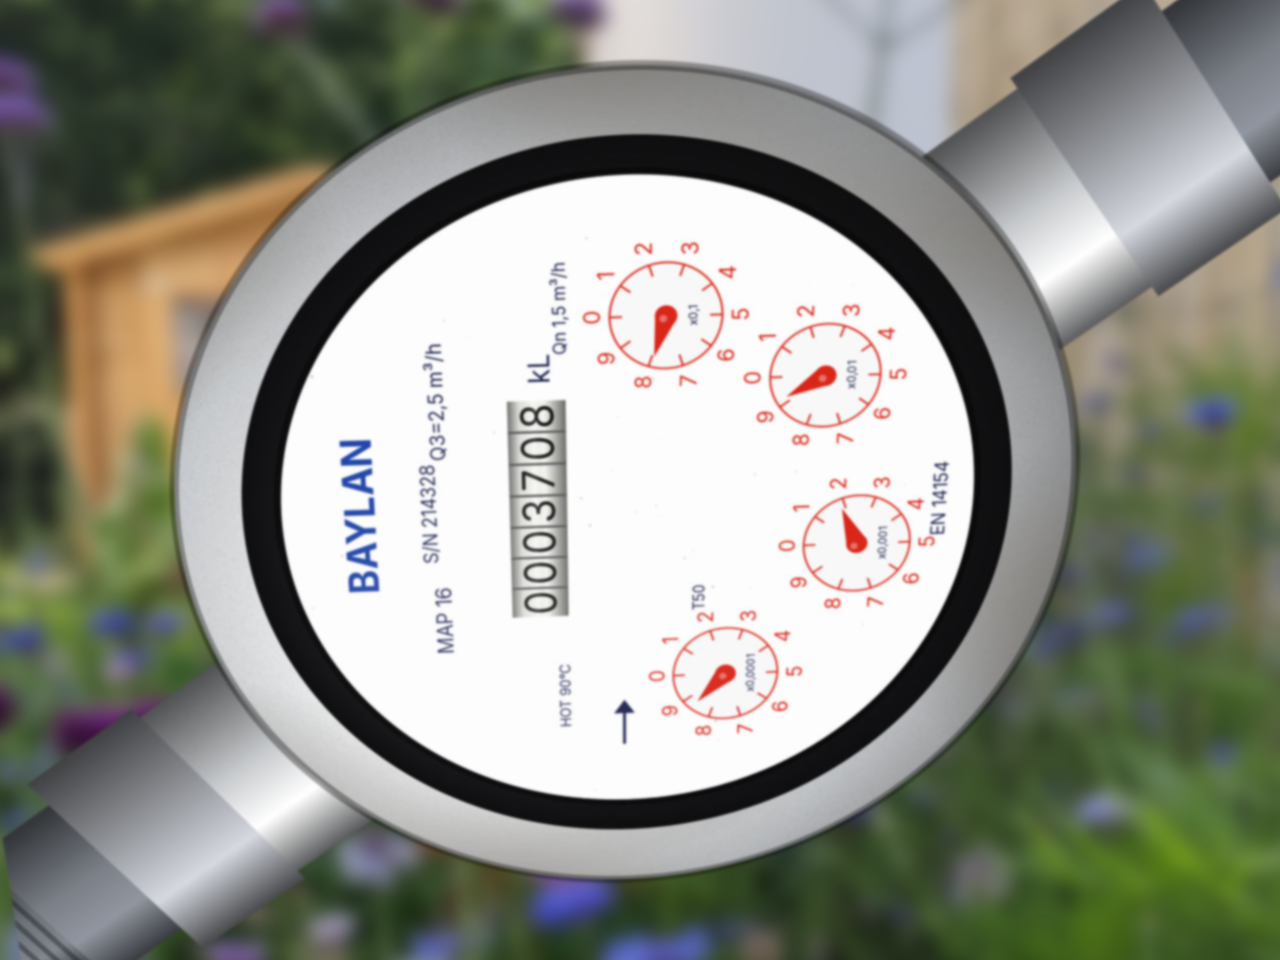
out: **3708.7918** kL
